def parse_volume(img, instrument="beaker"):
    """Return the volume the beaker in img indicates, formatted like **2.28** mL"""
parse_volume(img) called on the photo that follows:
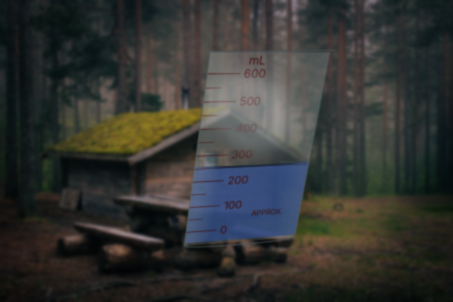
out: **250** mL
